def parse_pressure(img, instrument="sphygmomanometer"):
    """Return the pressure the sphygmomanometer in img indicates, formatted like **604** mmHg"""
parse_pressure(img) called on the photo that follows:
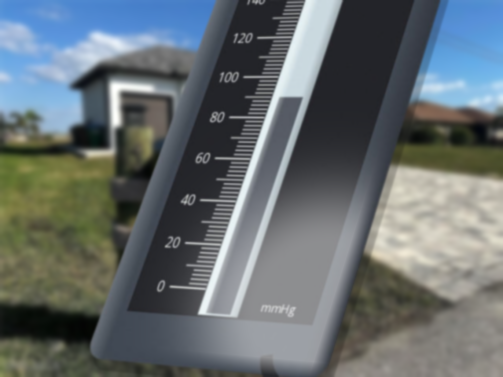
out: **90** mmHg
